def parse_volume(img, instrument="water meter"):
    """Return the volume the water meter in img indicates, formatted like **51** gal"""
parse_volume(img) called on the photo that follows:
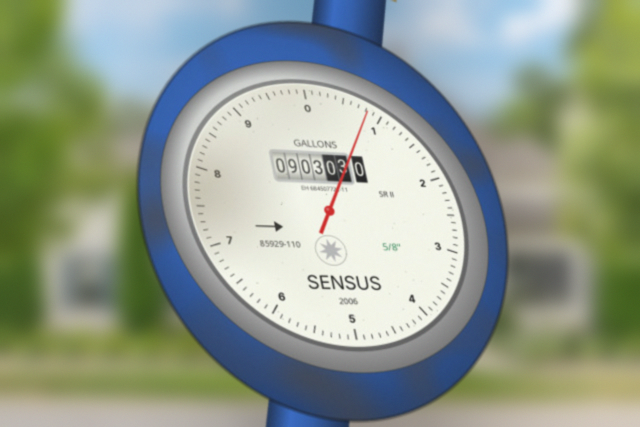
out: **903030.8** gal
